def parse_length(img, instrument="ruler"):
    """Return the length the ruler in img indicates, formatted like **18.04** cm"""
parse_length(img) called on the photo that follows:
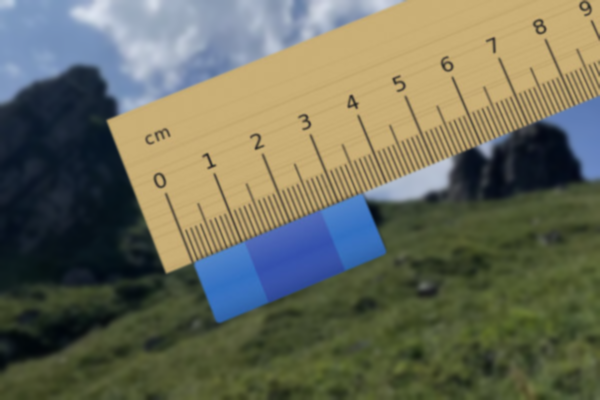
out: **3.5** cm
